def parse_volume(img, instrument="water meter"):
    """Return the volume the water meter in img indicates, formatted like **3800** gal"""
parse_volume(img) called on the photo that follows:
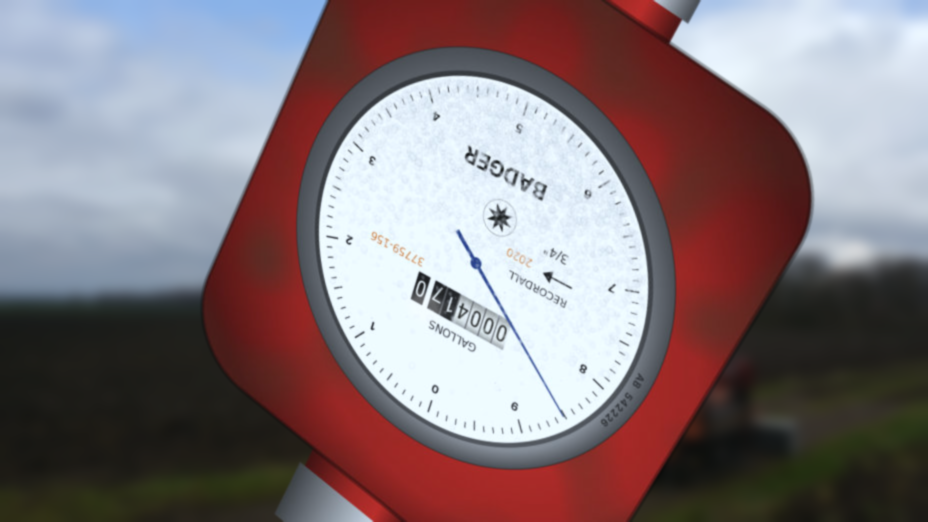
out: **4168.5** gal
